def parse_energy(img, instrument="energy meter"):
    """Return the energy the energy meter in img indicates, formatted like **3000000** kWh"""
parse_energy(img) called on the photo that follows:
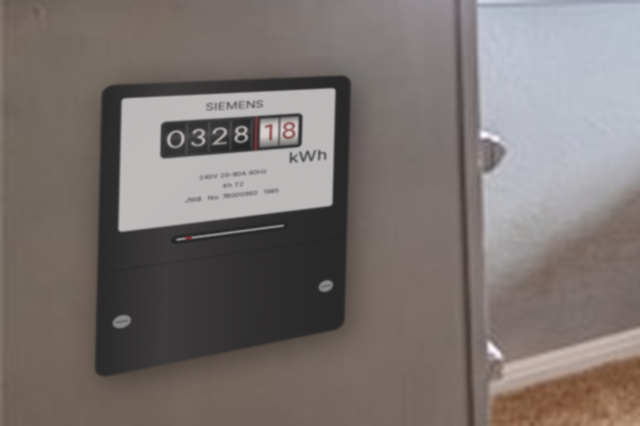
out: **328.18** kWh
